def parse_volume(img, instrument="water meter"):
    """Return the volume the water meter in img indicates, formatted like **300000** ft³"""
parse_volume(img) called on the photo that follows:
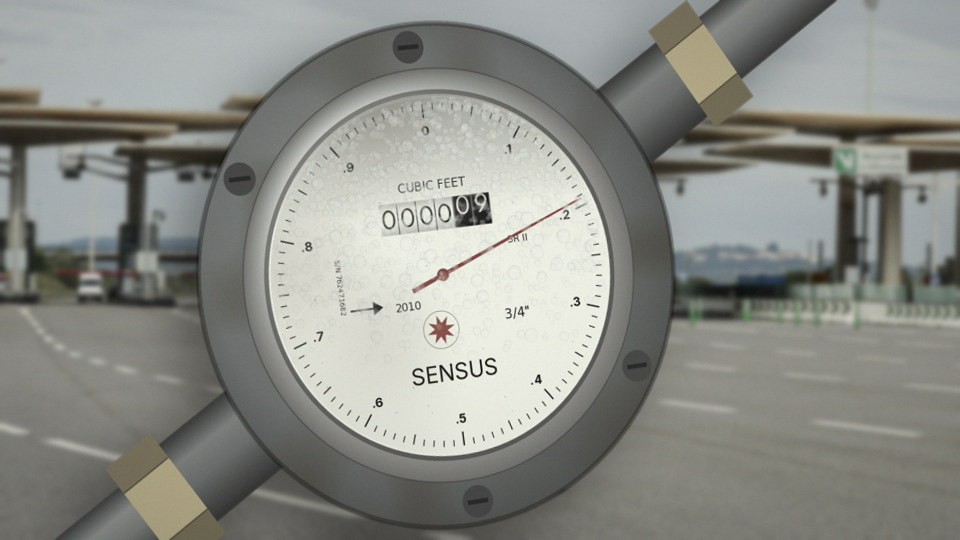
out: **9.19** ft³
